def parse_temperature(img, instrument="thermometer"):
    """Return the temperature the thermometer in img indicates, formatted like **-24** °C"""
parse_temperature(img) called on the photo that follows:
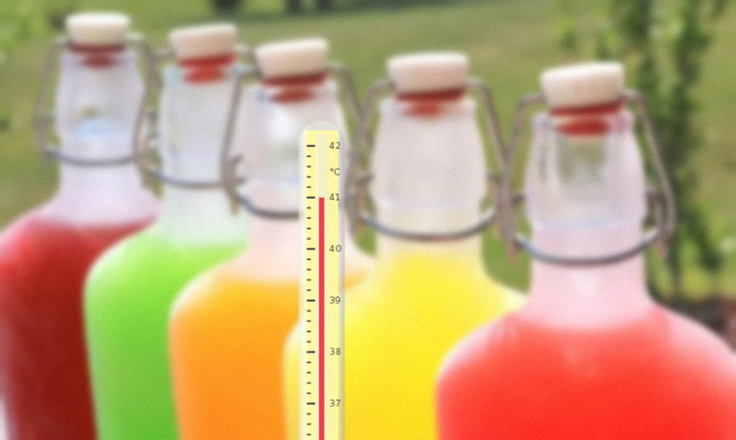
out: **41** °C
